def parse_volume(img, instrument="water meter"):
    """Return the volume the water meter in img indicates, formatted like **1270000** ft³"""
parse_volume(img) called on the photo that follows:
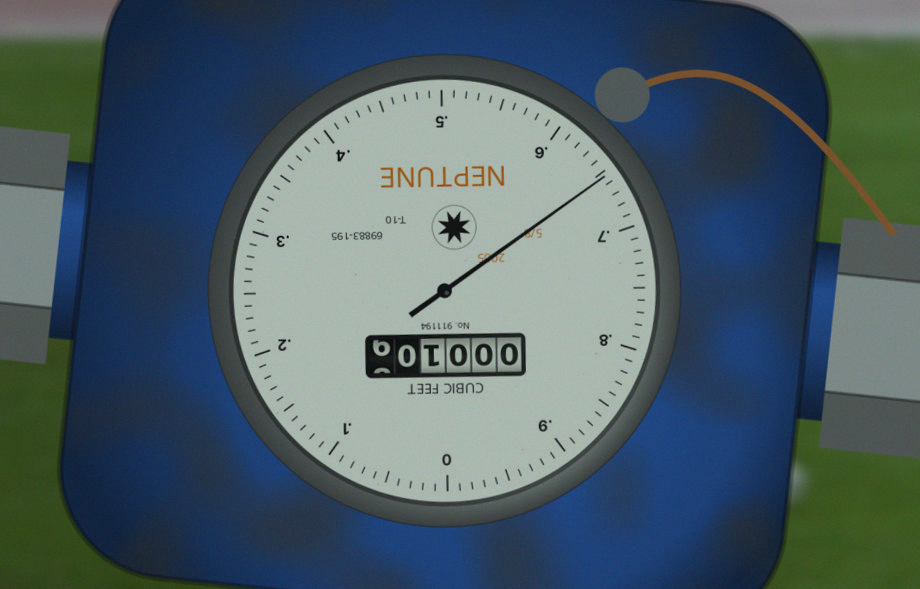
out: **108.65** ft³
